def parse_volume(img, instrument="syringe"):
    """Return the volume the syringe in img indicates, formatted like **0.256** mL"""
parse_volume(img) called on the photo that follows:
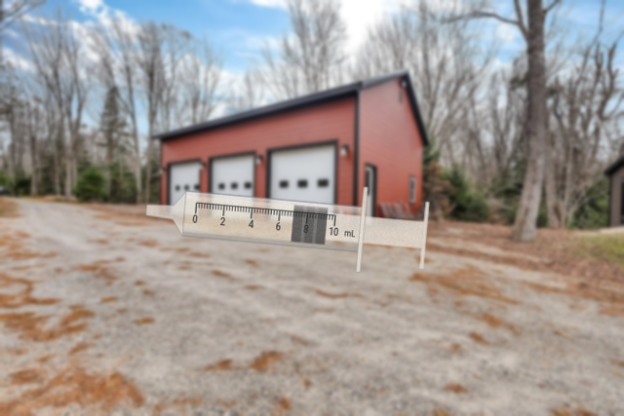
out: **7** mL
